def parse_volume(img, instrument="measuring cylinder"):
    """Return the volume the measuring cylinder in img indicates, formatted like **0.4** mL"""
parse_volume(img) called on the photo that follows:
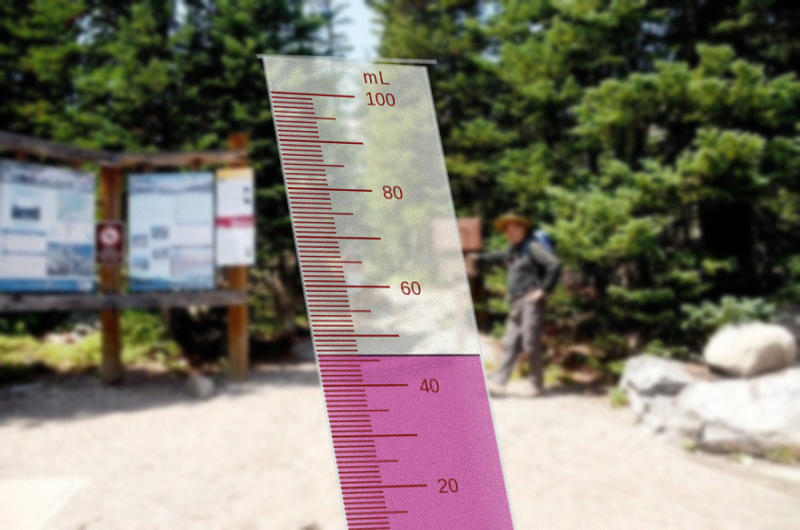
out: **46** mL
